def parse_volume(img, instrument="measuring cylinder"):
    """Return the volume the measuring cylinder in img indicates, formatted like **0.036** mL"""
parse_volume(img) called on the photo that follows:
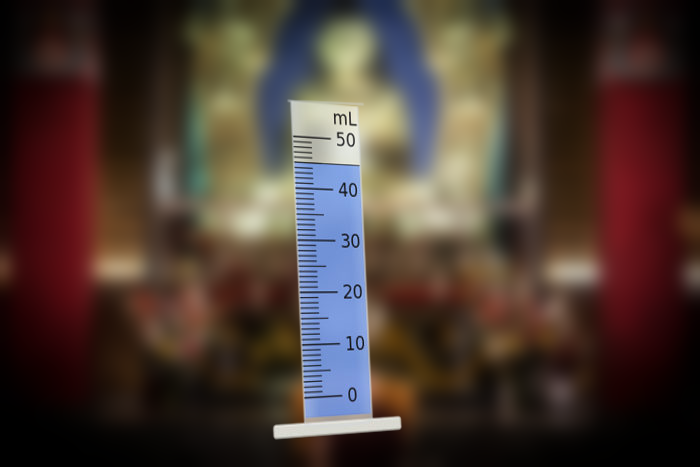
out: **45** mL
